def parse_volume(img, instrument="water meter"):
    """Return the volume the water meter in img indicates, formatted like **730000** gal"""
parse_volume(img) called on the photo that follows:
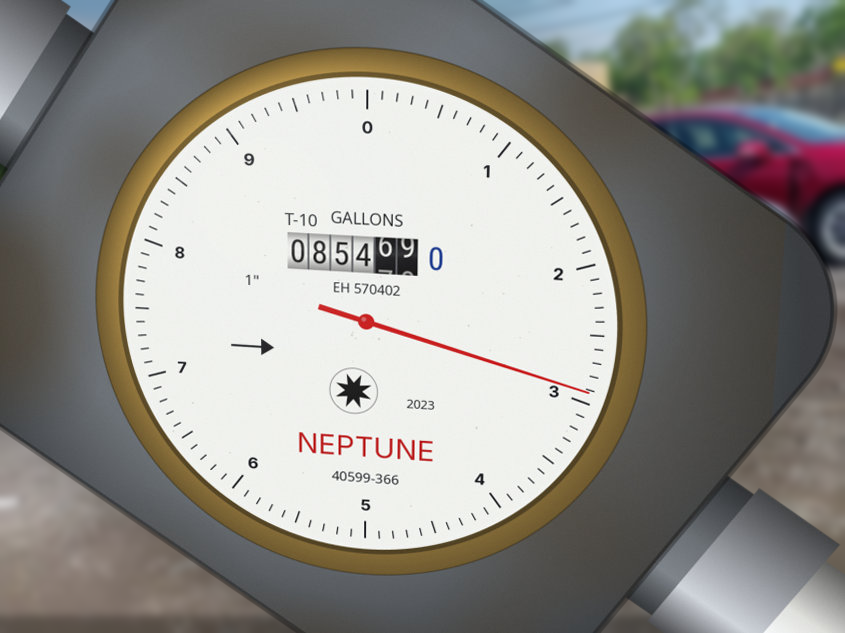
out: **854692.9** gal
